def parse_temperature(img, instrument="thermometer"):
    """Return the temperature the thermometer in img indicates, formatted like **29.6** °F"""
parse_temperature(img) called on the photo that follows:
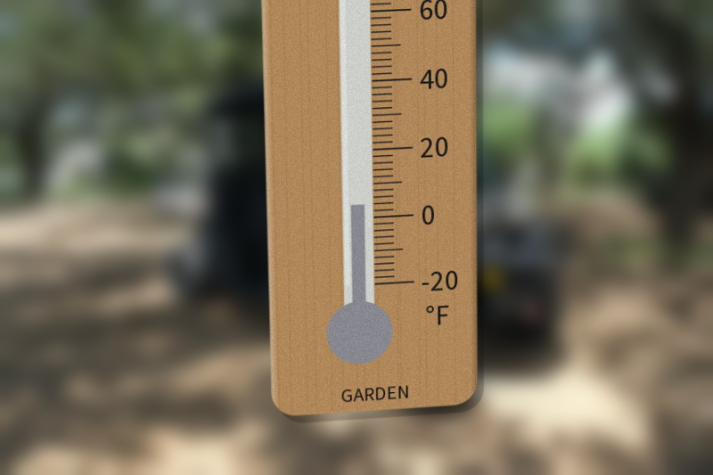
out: **4** °F
